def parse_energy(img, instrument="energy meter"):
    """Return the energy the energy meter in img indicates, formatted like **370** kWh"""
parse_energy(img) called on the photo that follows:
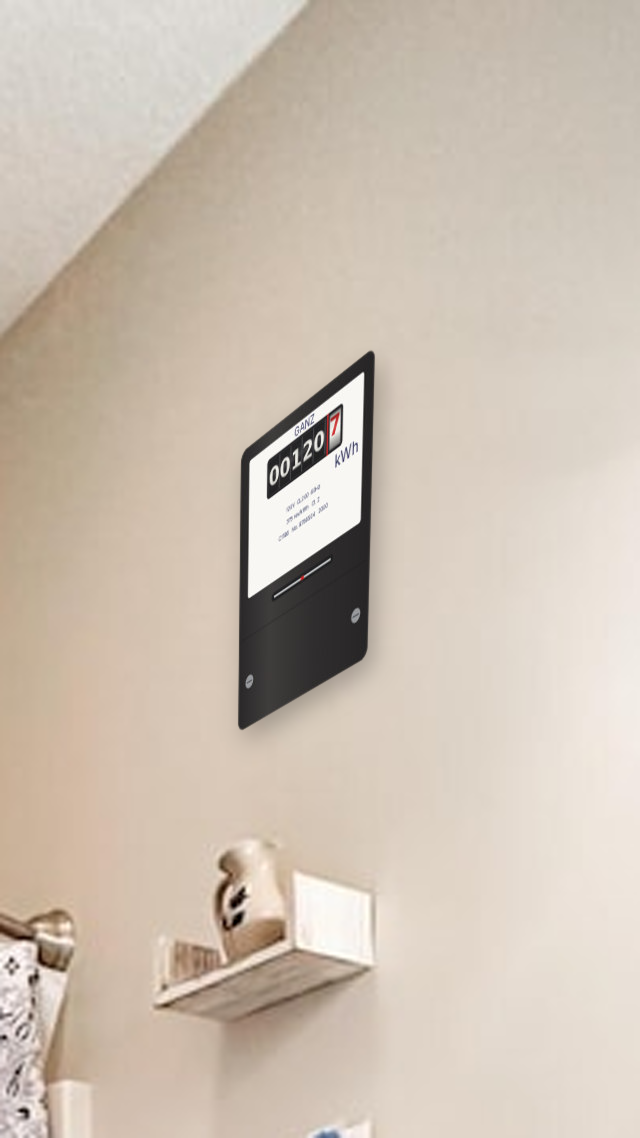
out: **120.7** kWh
